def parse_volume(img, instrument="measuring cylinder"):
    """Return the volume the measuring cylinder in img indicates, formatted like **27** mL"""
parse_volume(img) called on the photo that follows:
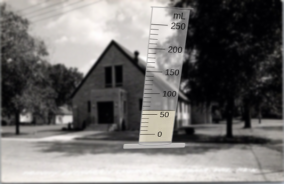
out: **60** mL
